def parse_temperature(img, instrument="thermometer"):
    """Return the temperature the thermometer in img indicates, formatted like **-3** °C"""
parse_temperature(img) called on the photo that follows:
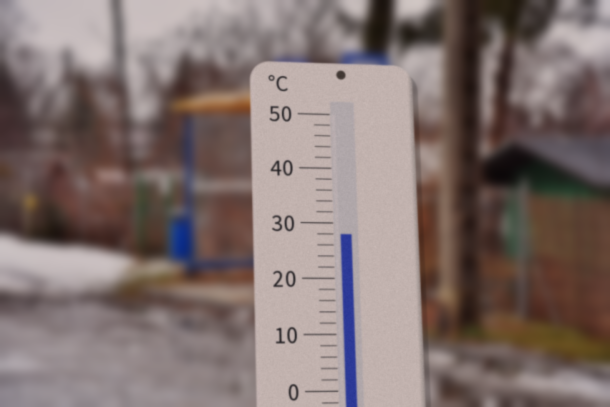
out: **28** °C
